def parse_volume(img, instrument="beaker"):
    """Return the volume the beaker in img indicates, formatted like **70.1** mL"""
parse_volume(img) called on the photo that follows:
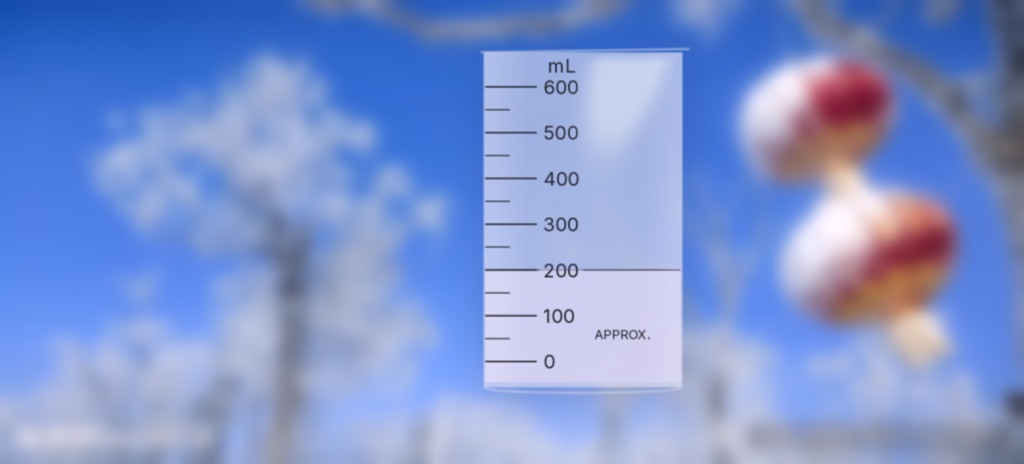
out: **200** mL
